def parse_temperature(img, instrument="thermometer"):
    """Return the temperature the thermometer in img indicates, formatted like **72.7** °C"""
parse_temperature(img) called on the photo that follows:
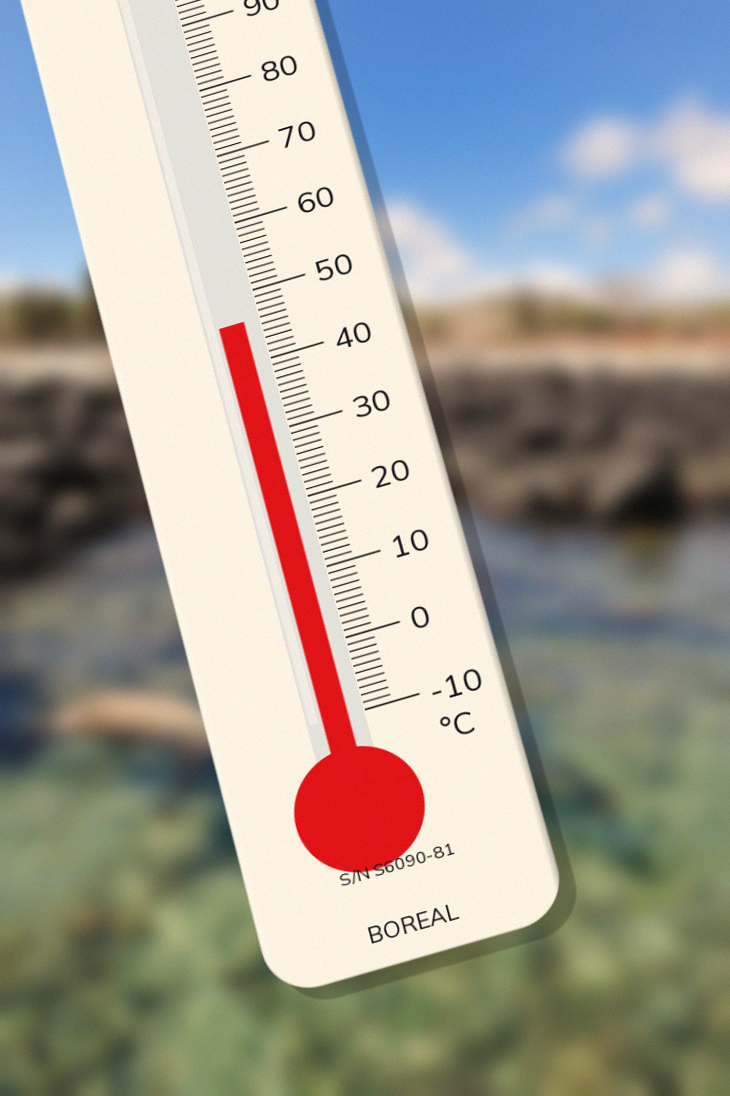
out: **46** °C
